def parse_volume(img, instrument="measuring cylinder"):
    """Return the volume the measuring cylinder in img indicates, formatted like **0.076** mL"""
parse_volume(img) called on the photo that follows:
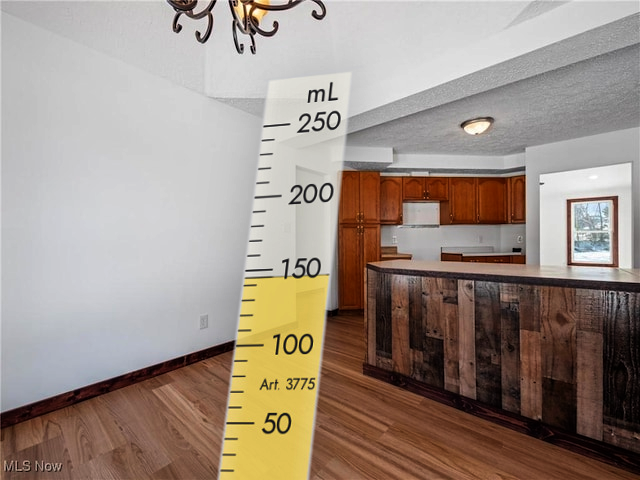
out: **145** mL
